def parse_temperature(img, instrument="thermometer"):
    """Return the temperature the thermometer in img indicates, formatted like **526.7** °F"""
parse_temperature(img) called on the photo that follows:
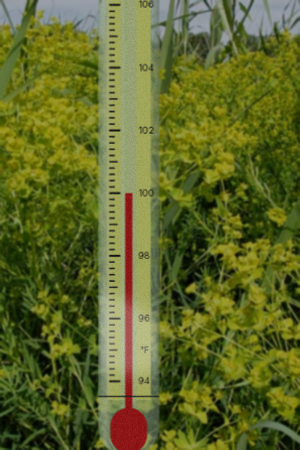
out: **100** °F
